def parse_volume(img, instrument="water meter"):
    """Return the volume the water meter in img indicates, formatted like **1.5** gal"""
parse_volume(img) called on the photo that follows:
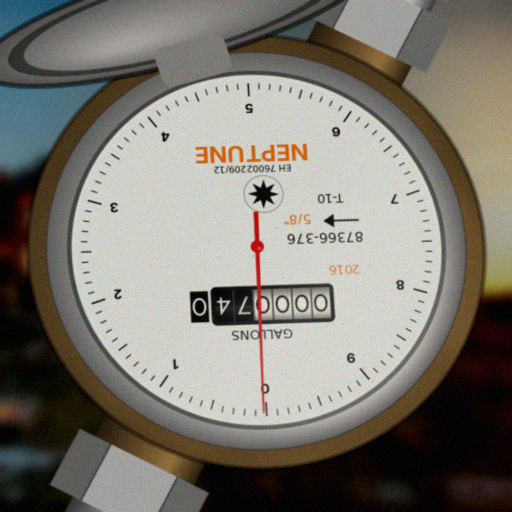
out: **740.0** gal
